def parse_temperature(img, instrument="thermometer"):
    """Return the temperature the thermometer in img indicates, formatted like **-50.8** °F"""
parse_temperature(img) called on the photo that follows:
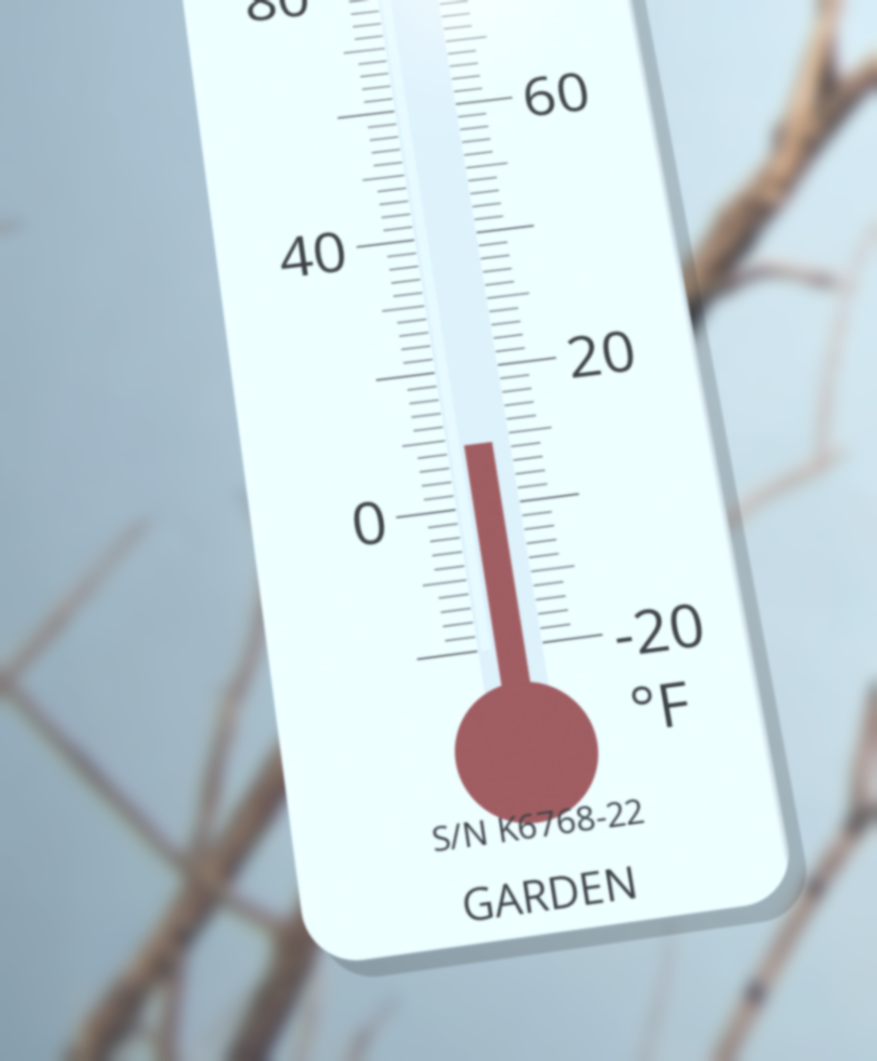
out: **9** °F
